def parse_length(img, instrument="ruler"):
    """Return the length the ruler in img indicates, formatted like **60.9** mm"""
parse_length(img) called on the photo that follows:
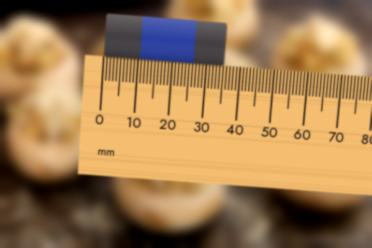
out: **35** mm
